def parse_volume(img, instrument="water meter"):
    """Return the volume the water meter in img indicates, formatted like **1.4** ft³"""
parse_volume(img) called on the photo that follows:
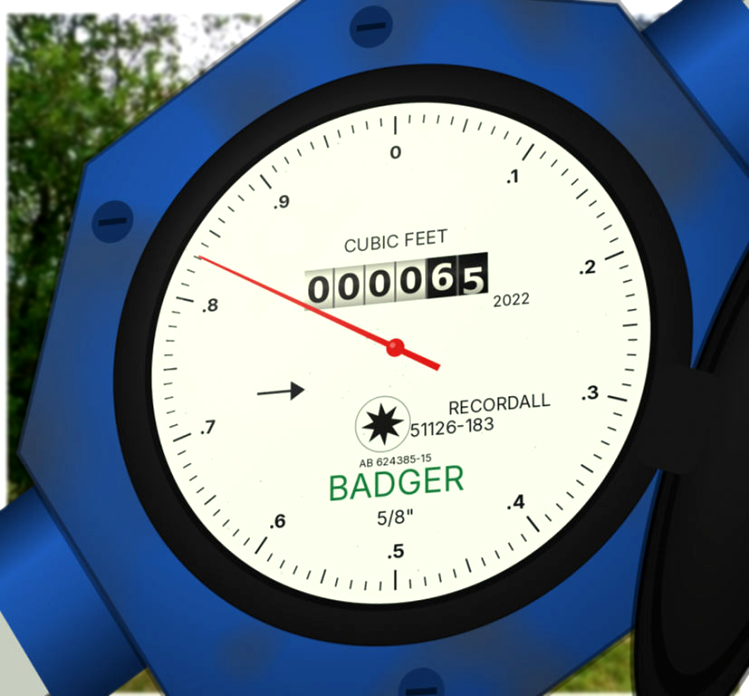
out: **64.83** ft³
